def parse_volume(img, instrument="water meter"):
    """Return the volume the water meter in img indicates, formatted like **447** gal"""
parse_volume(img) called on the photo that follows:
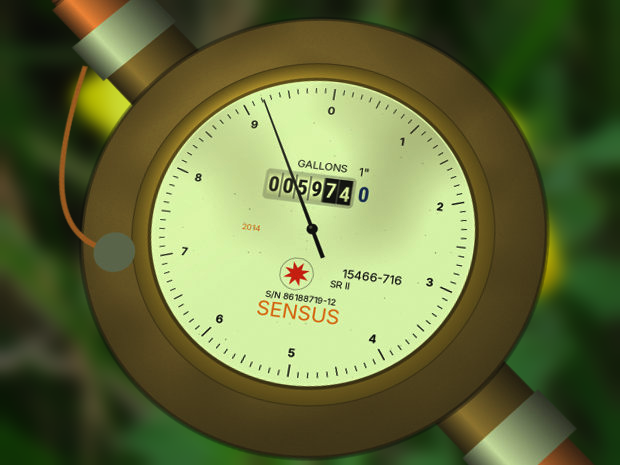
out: **59739.2** gal
